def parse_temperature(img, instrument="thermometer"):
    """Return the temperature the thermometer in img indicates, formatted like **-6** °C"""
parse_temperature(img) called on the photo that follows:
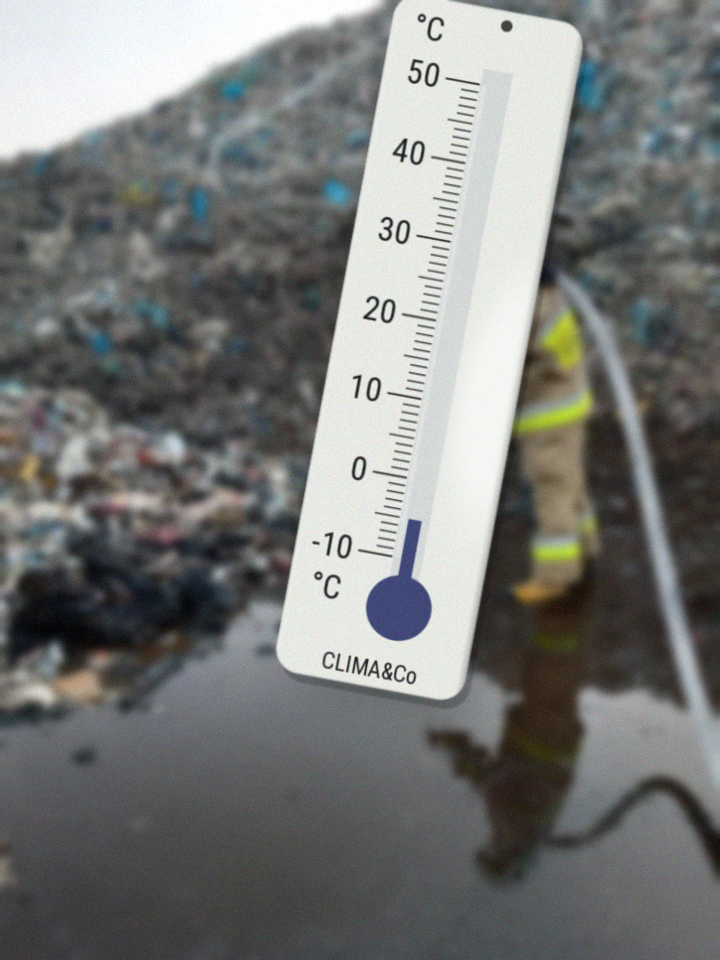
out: **-5** °C
